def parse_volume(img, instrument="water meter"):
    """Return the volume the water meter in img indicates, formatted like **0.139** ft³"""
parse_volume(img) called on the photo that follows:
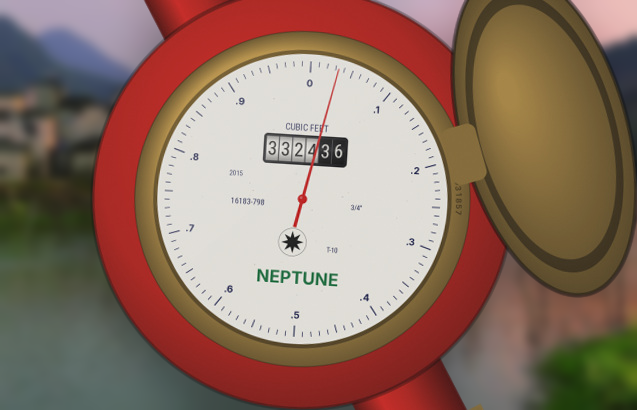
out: **332436.03** ft³
